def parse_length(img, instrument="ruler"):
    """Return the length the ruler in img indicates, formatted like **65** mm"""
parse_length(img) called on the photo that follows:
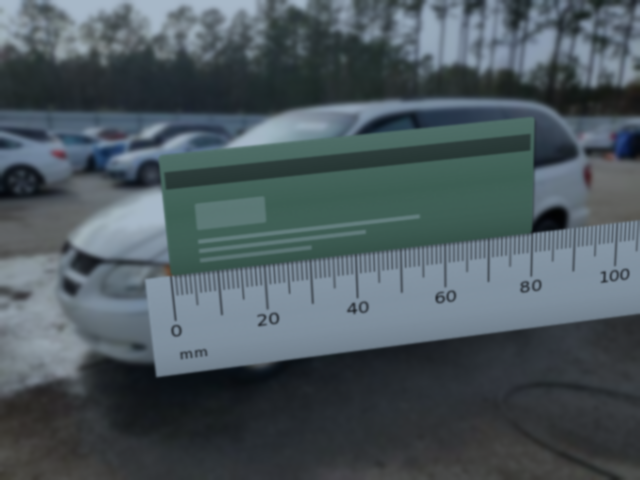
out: **80** mm
